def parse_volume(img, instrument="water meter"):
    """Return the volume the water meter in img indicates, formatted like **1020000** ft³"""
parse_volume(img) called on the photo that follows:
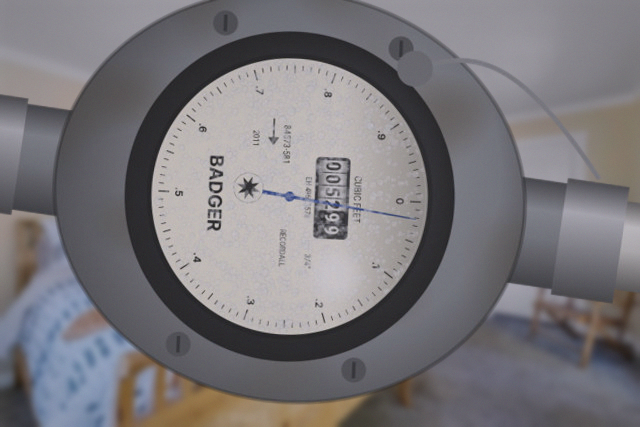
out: **5299.02** ft³
